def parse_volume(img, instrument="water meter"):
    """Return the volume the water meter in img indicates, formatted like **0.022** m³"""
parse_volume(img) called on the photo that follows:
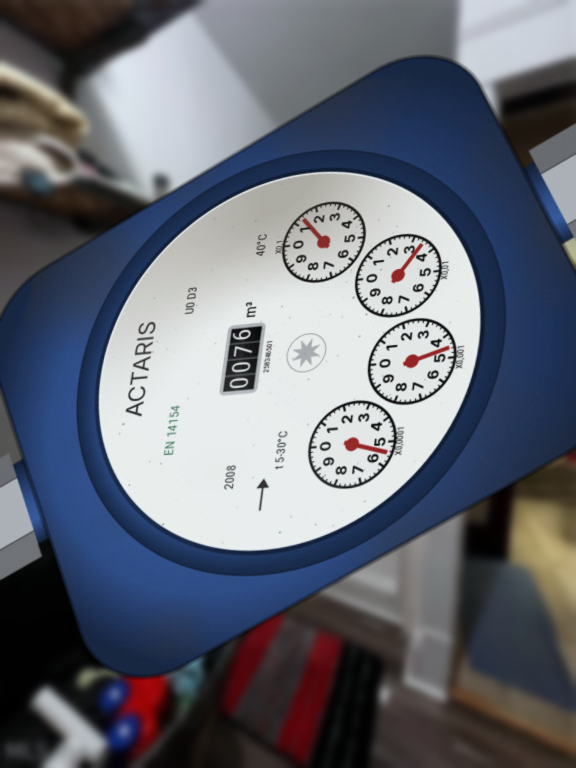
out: **76.1345** m³
